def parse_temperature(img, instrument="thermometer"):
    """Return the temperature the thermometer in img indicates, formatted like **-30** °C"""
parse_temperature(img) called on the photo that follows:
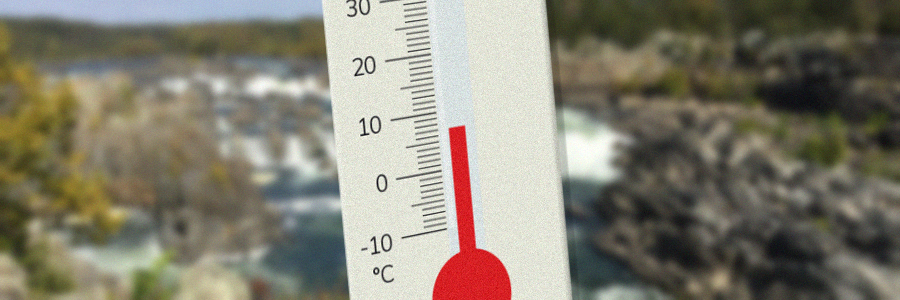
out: **7** °C
